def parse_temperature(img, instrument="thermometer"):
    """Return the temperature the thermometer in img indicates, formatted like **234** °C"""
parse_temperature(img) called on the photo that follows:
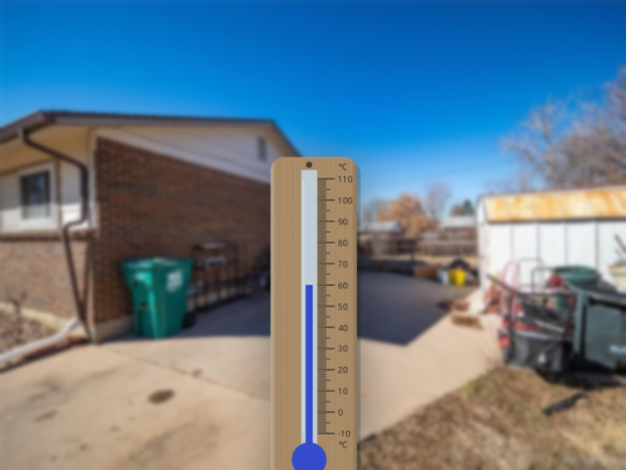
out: **60** °C
